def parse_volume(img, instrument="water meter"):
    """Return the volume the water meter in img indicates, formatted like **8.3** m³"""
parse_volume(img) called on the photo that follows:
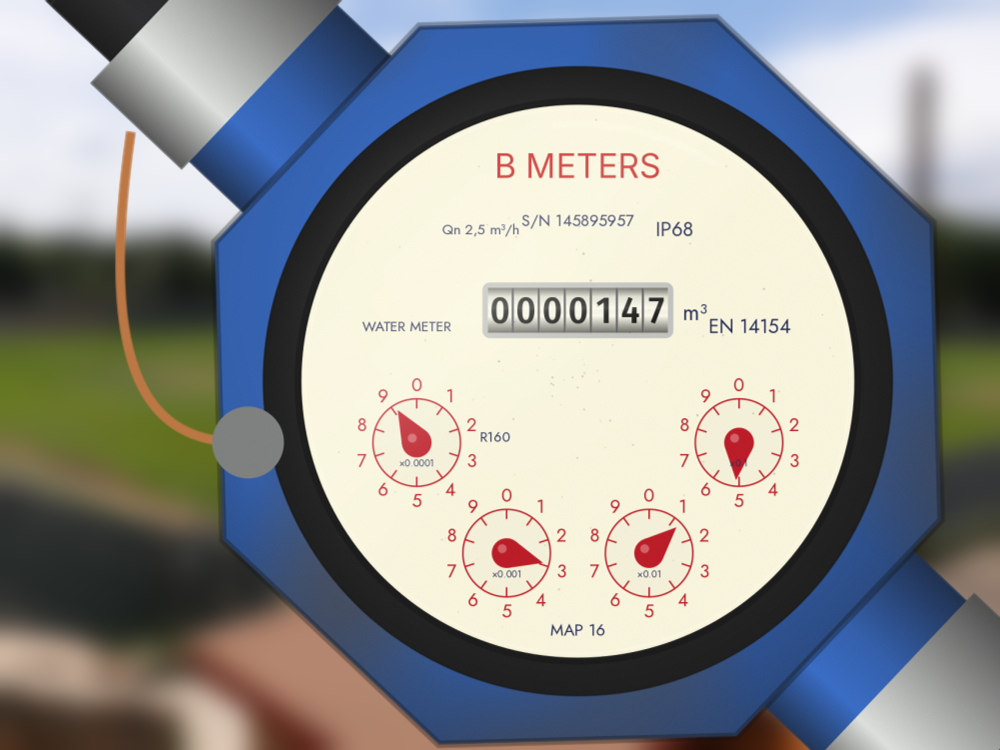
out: **147.5129** m³
